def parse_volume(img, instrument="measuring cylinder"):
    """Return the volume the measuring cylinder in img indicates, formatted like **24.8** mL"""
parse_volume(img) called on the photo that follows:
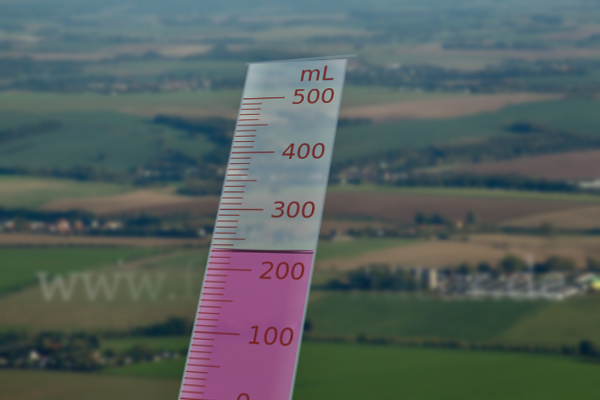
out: **230** mL
